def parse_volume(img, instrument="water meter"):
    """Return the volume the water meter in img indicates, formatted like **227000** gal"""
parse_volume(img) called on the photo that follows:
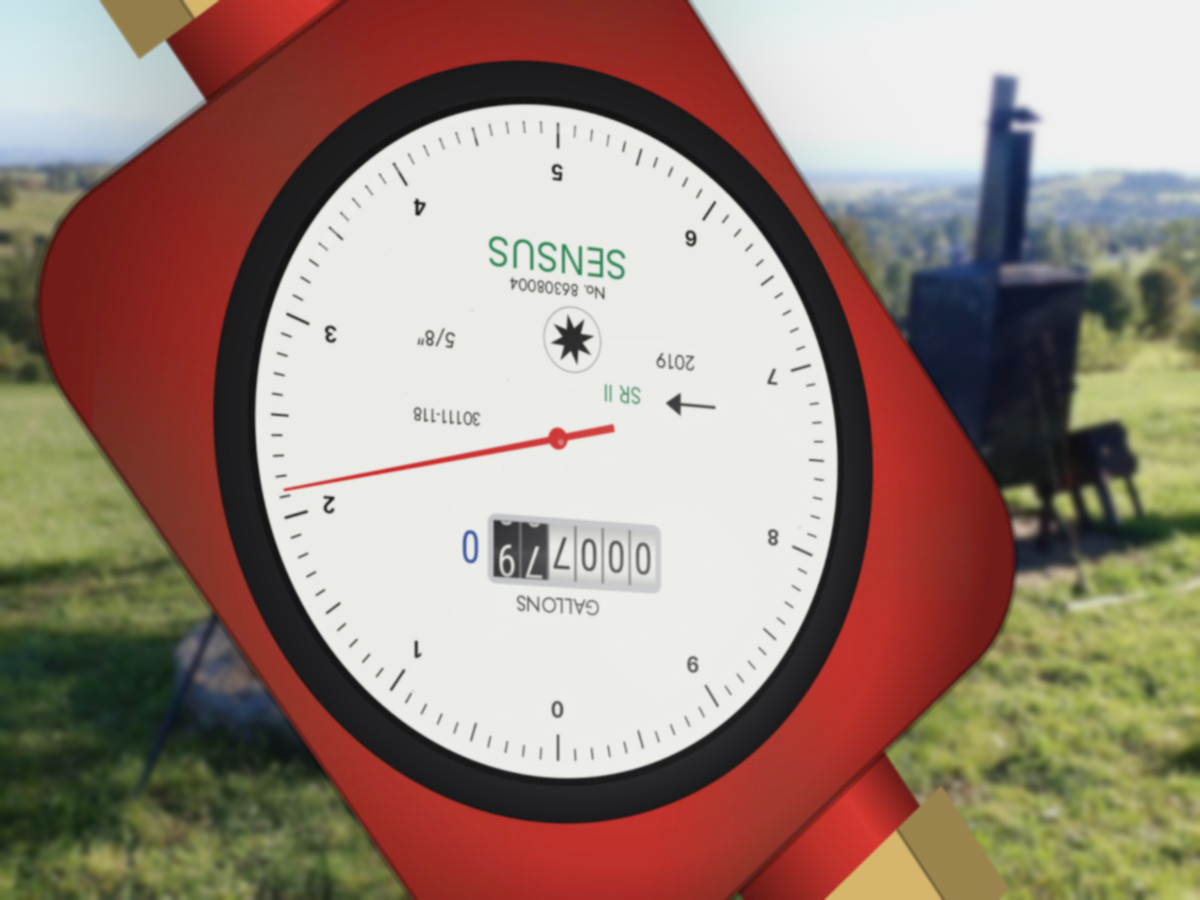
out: **7792.1** gal
